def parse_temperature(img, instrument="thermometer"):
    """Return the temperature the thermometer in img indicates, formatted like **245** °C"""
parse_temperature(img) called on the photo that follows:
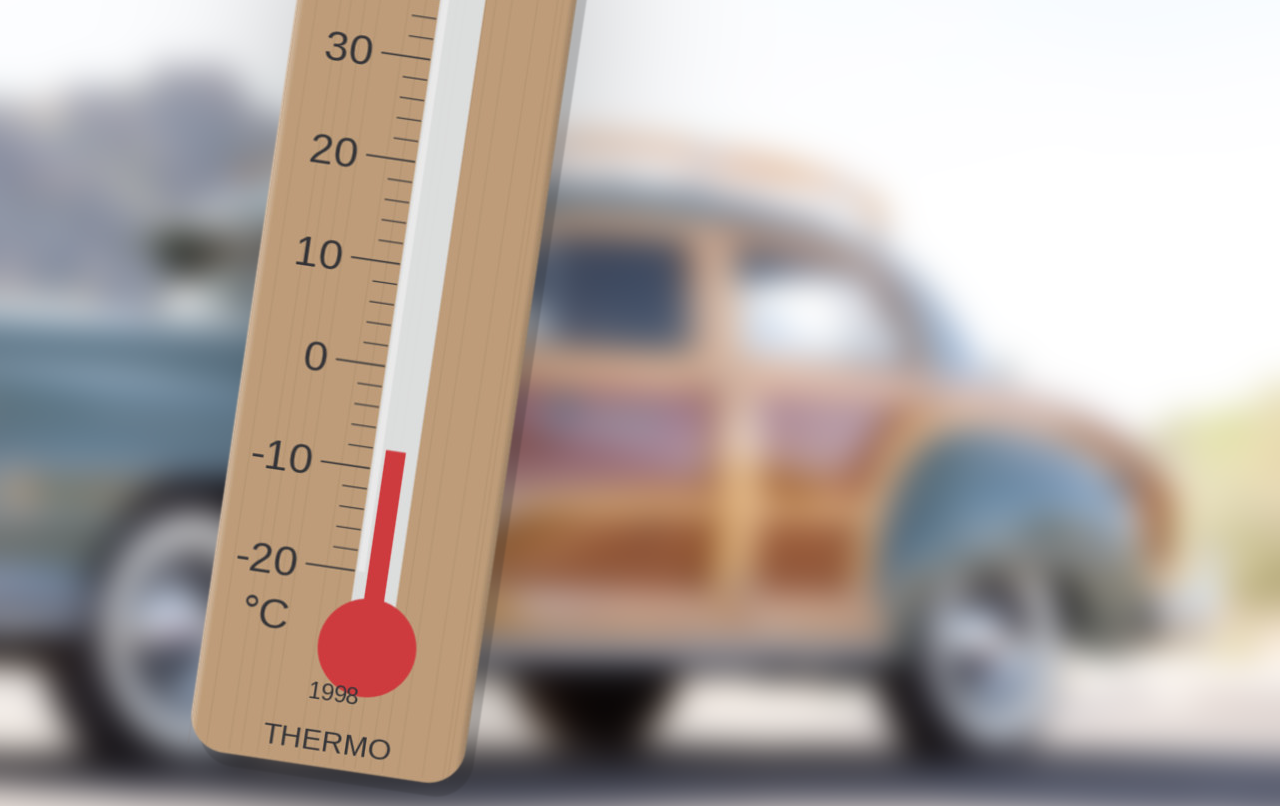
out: **-8** °C
